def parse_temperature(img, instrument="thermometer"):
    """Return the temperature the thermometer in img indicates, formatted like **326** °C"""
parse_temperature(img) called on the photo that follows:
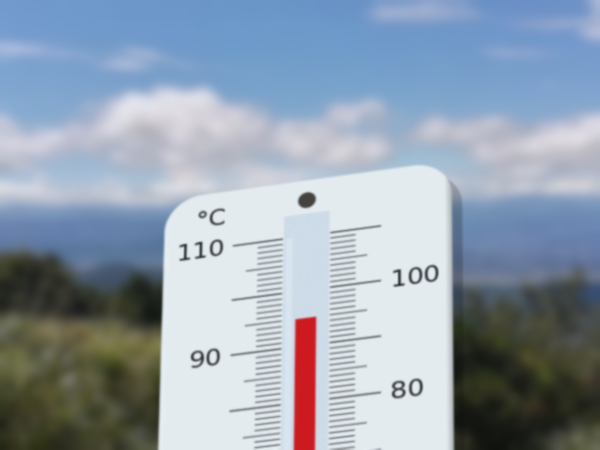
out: **95** °C
